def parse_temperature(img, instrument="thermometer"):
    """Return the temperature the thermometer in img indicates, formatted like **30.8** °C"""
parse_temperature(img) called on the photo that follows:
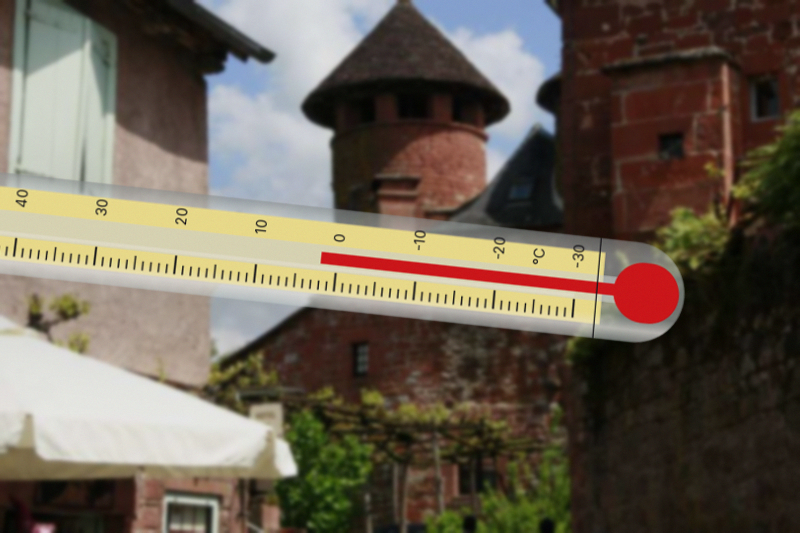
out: **2** °C
